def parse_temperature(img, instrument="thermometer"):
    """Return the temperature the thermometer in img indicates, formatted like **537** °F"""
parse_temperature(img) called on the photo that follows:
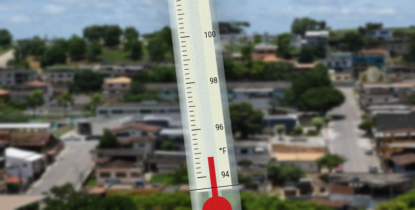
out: **94.8** °F
